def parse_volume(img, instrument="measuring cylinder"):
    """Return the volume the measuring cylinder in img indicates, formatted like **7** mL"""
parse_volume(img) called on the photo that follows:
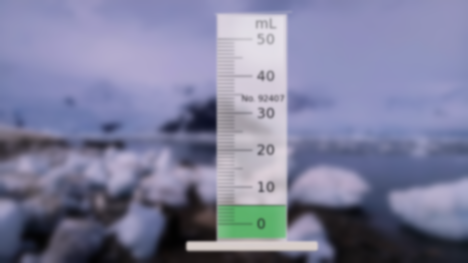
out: **5** mL
